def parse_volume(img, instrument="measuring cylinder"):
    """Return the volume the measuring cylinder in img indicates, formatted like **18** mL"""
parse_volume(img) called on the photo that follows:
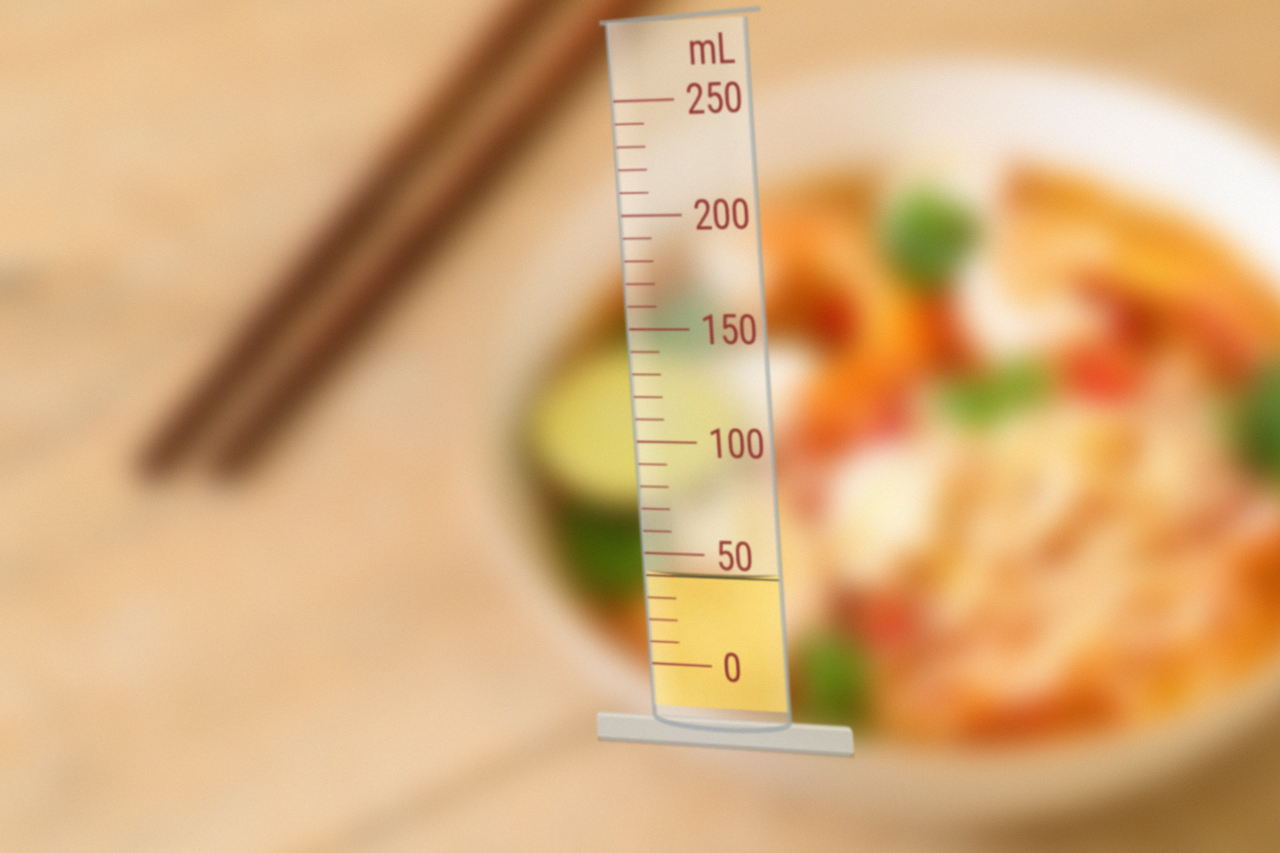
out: **40** mL
